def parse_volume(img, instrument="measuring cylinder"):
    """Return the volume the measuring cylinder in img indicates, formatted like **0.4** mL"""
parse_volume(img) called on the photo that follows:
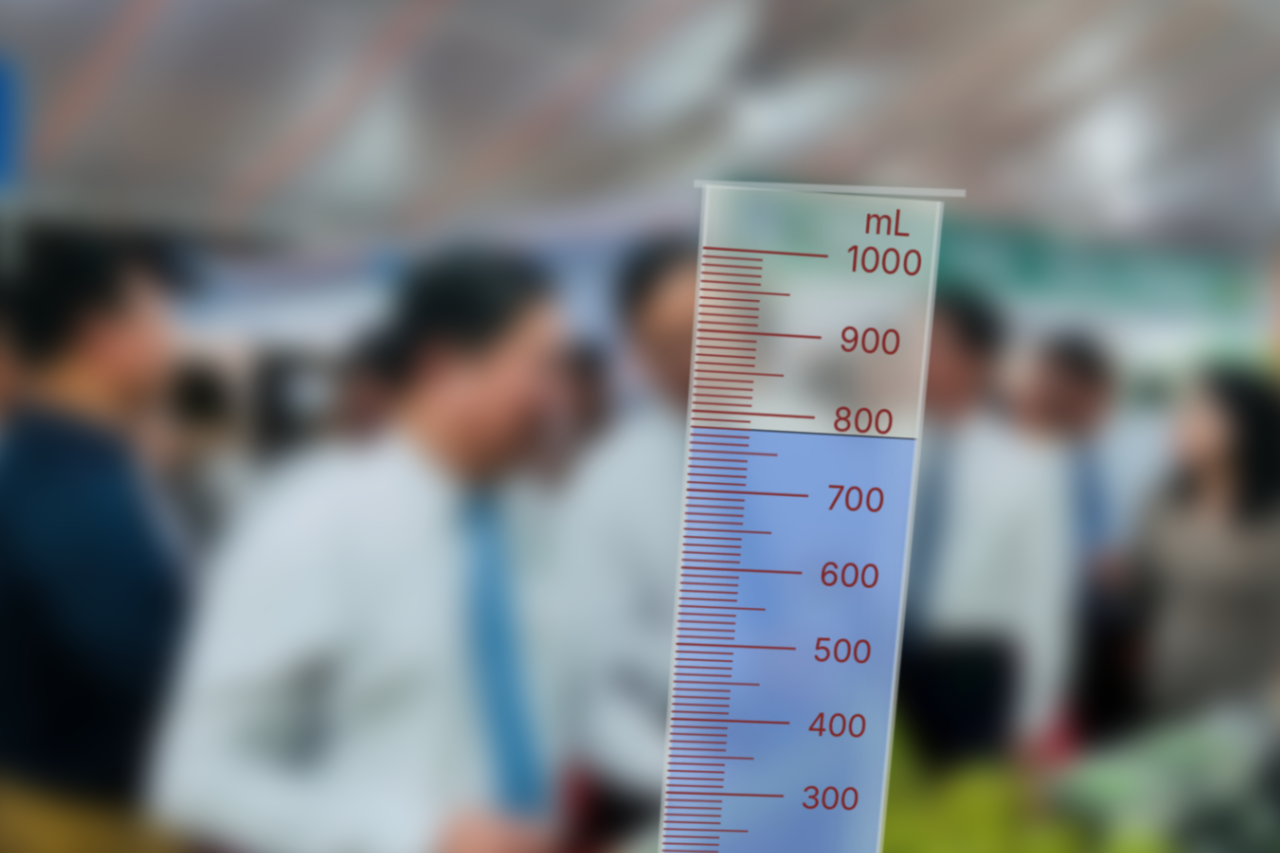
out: **780** mL
